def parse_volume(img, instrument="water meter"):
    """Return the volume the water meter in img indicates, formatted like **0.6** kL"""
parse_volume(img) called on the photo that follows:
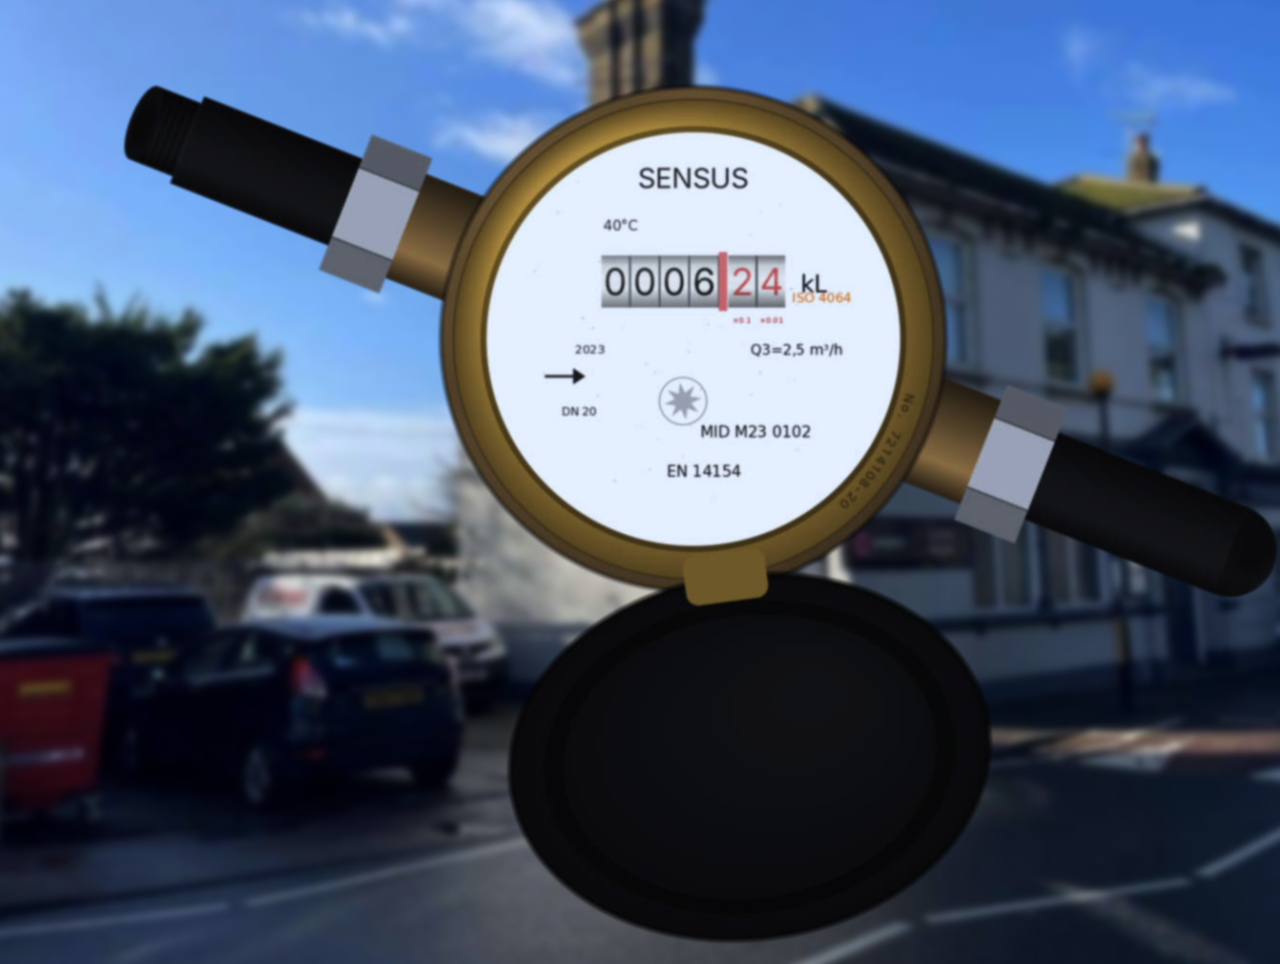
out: **6.24** kL
